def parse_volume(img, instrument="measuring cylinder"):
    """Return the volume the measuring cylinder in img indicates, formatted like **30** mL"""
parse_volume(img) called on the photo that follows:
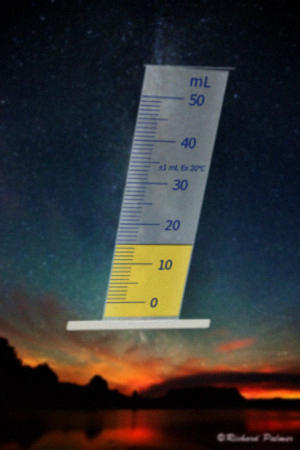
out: **15** mL
